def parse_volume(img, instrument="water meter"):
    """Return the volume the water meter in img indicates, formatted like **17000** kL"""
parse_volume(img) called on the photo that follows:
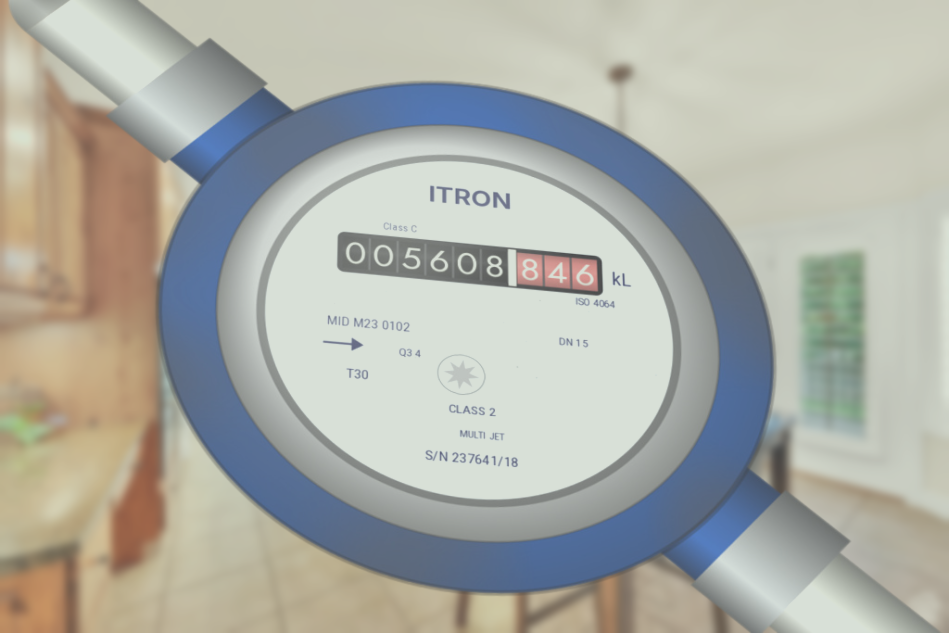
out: **5608.846** kL
